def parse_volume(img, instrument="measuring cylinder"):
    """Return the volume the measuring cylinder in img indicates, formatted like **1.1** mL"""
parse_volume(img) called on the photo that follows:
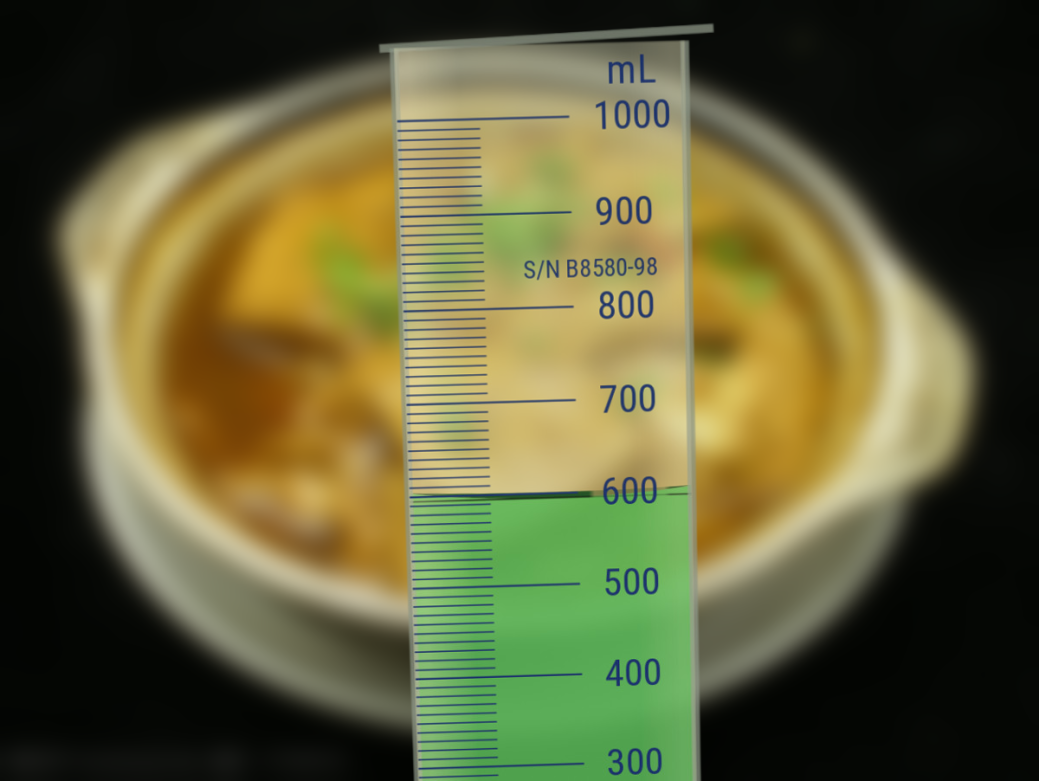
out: **595** mL
